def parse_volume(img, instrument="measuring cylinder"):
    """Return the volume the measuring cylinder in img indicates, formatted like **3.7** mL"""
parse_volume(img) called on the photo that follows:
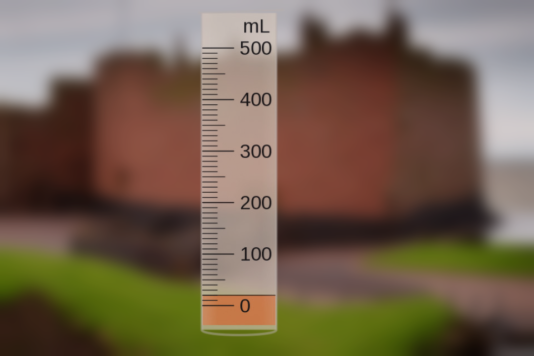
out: **20** mL
